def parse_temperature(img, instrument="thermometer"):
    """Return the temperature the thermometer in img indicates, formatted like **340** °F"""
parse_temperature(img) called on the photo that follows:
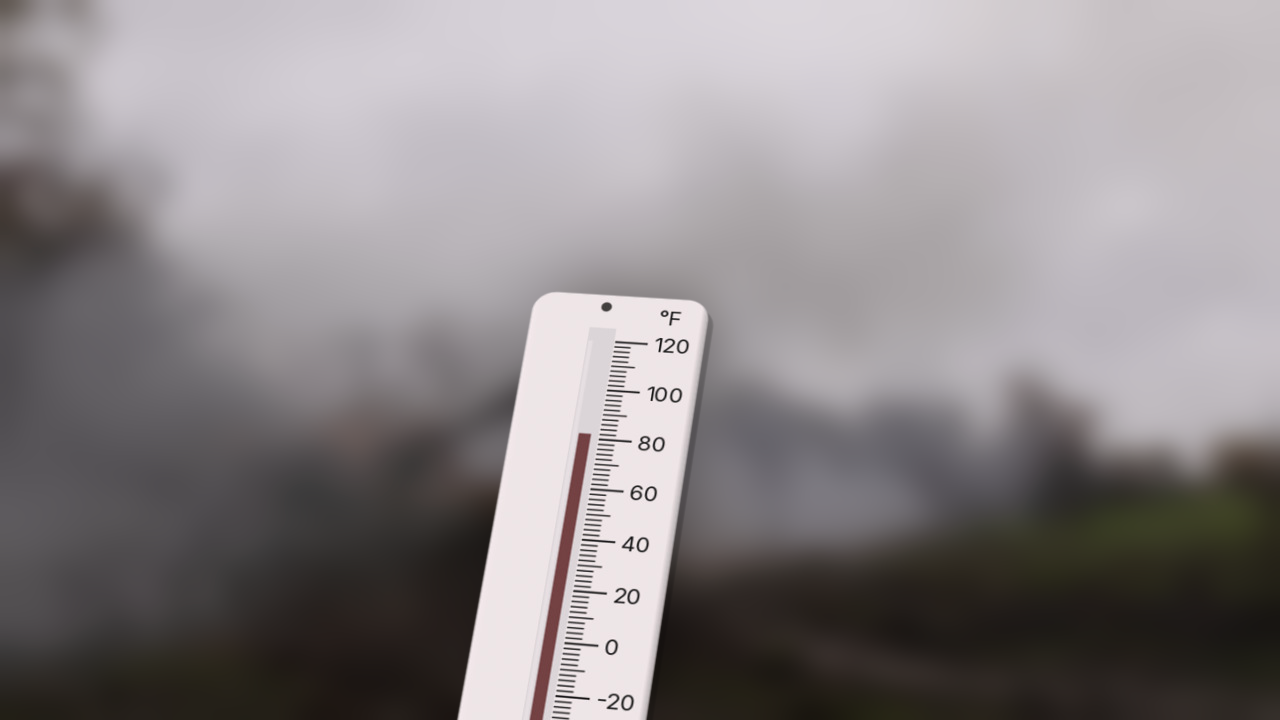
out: **82** °F
